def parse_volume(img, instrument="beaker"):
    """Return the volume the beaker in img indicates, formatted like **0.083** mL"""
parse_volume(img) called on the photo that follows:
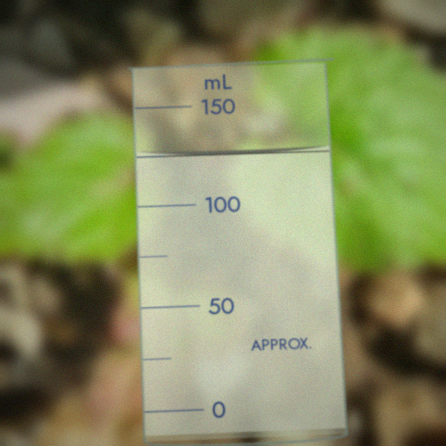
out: **125** mL
